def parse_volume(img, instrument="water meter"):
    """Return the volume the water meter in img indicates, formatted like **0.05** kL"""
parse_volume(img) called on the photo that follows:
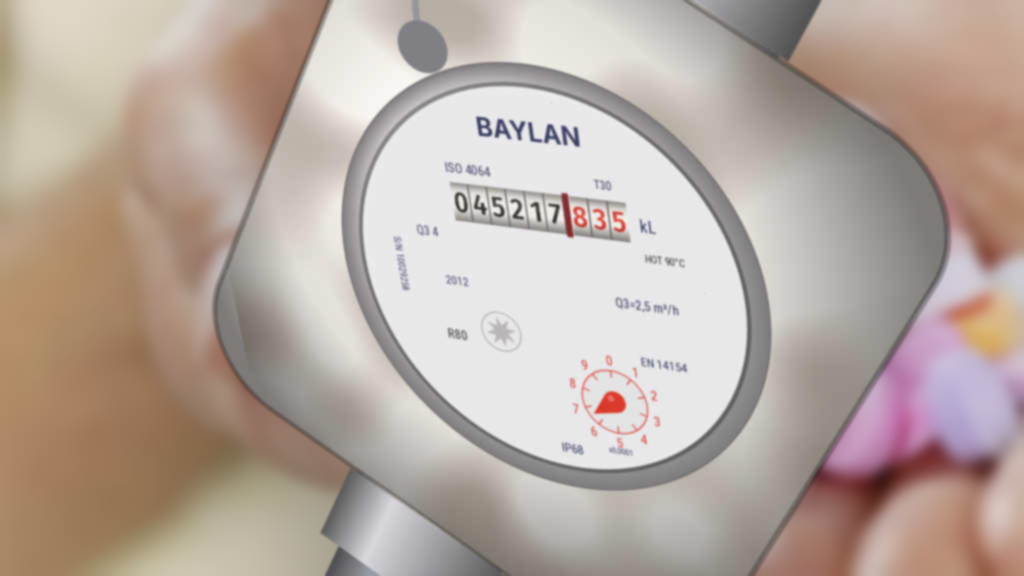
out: **45217.8356** kL
